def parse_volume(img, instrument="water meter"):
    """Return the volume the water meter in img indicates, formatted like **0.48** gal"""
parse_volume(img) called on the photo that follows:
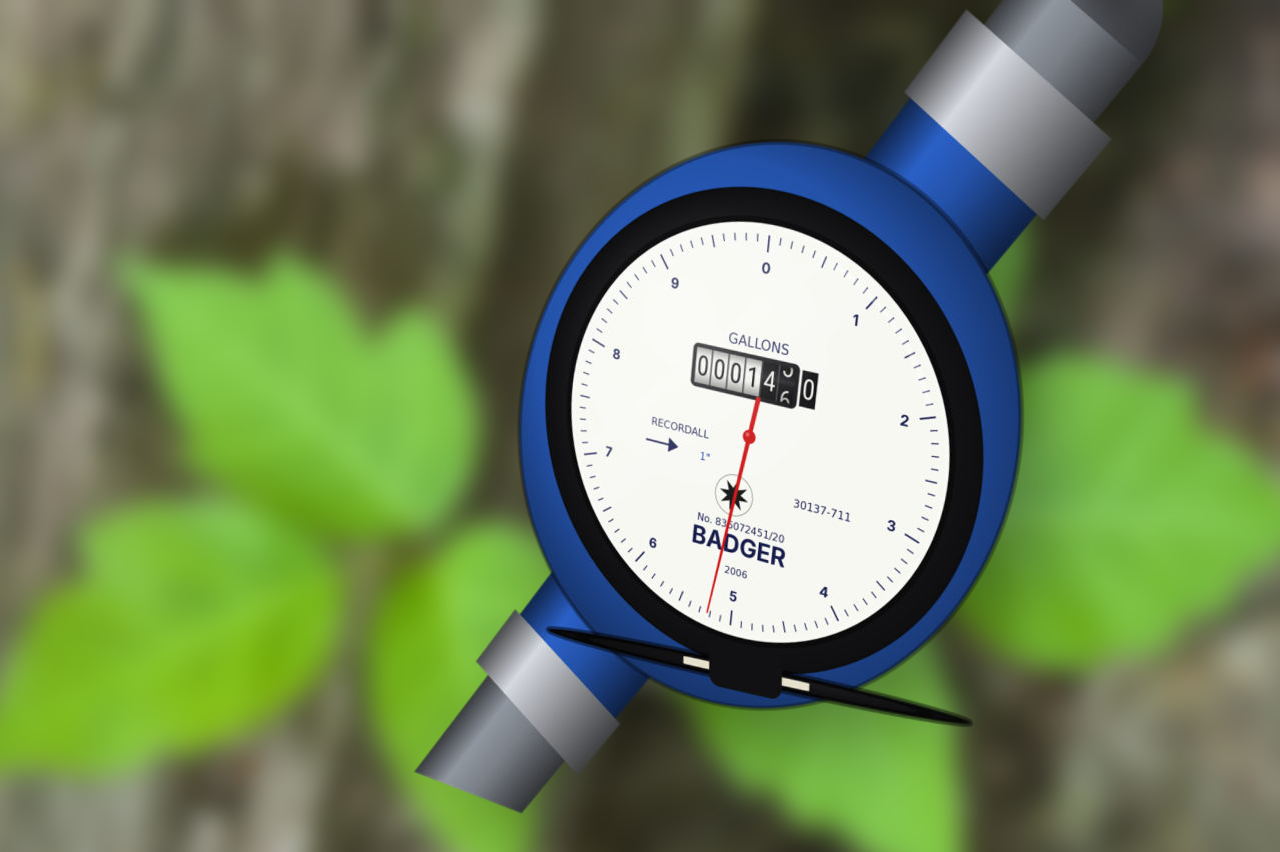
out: **1455.2** gal
